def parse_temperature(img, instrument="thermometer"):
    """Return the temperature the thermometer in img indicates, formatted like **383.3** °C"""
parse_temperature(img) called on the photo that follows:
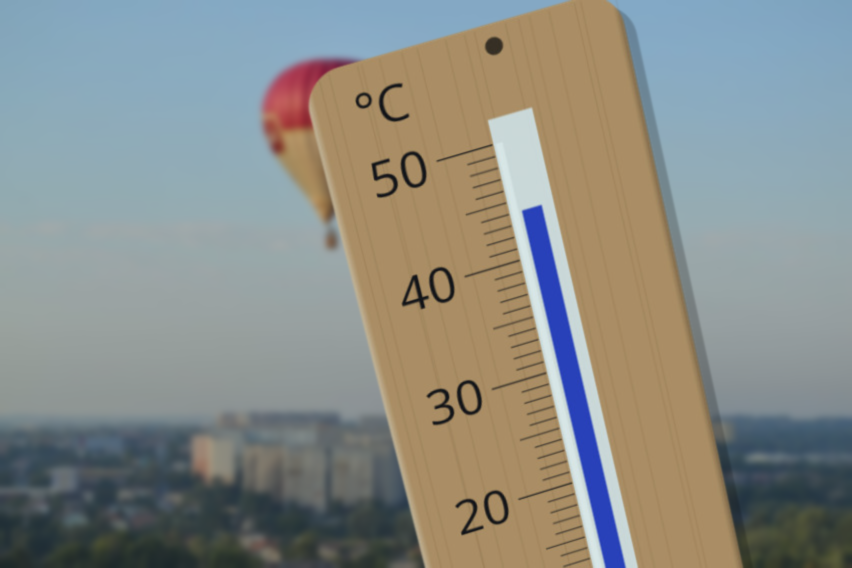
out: **44** °C
